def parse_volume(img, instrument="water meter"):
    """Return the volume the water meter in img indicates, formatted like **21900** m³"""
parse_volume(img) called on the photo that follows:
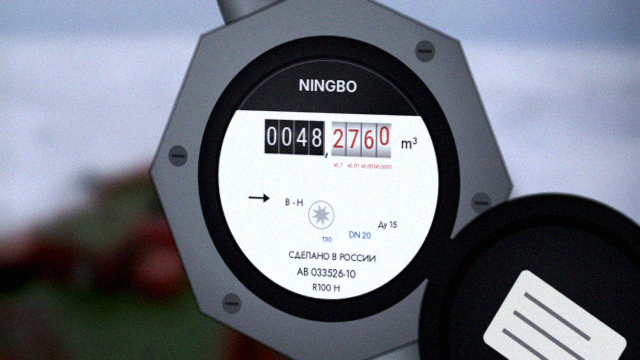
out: **48.2760** m³
